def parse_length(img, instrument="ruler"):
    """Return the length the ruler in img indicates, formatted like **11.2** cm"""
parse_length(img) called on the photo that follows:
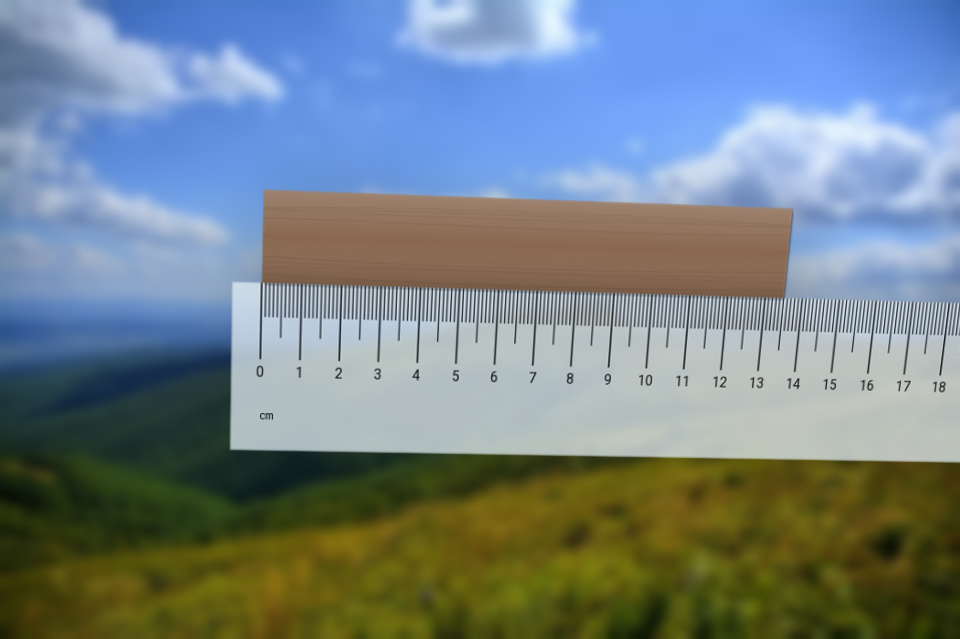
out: **13.5** cm
